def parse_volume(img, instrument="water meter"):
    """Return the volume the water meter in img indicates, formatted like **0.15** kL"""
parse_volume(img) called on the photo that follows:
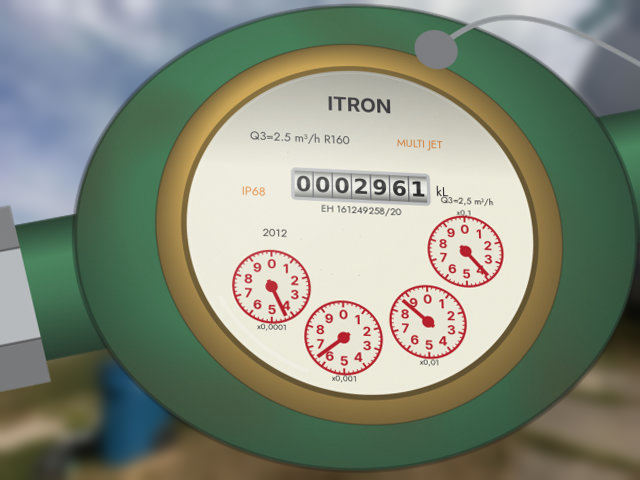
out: **2961.3864** kL
